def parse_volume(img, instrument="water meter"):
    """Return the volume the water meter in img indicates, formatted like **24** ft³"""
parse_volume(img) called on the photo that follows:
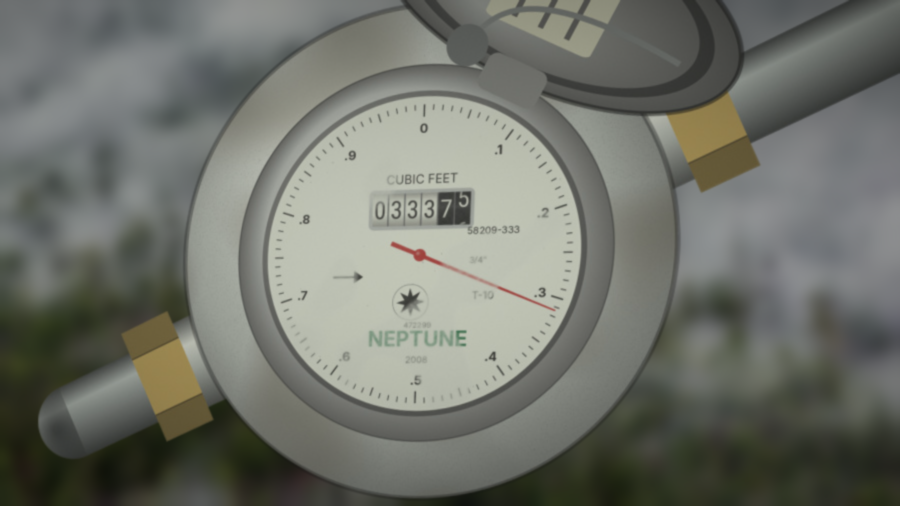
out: **33375.31** ft³
